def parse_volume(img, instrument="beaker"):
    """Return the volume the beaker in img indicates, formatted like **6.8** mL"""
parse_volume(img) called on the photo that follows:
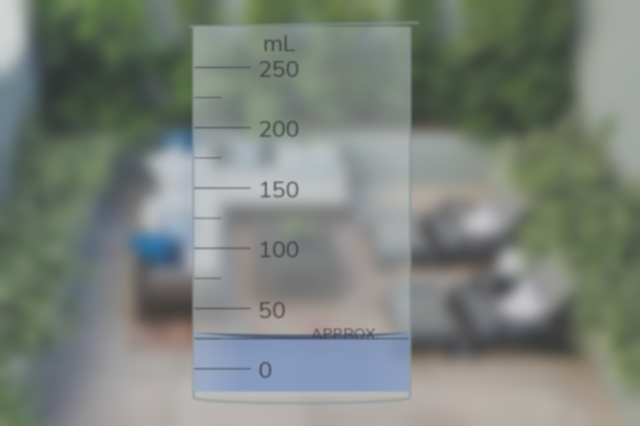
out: **25** mL
